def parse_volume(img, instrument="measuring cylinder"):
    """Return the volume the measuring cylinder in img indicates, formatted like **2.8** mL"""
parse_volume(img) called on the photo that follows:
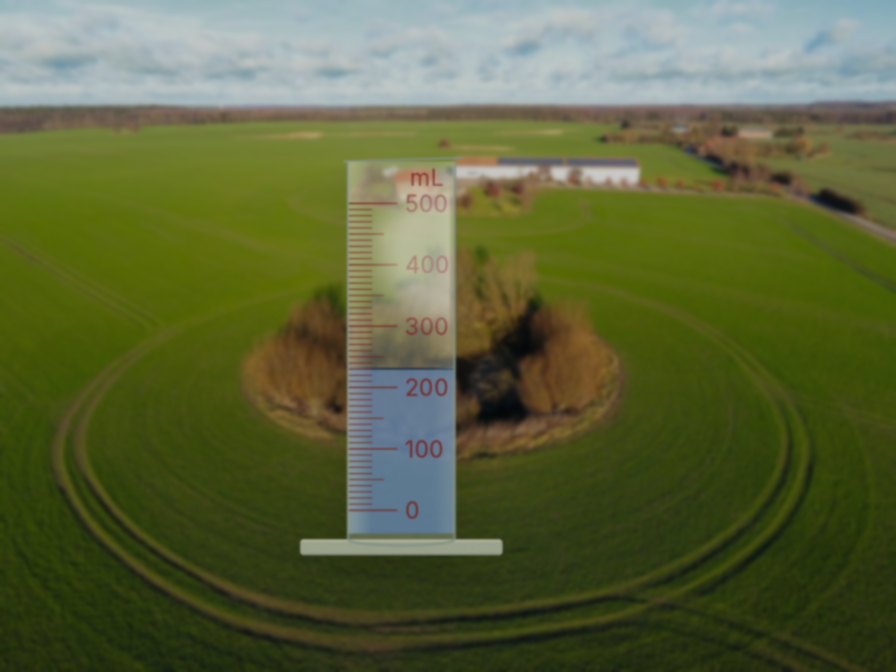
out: **230** mL
